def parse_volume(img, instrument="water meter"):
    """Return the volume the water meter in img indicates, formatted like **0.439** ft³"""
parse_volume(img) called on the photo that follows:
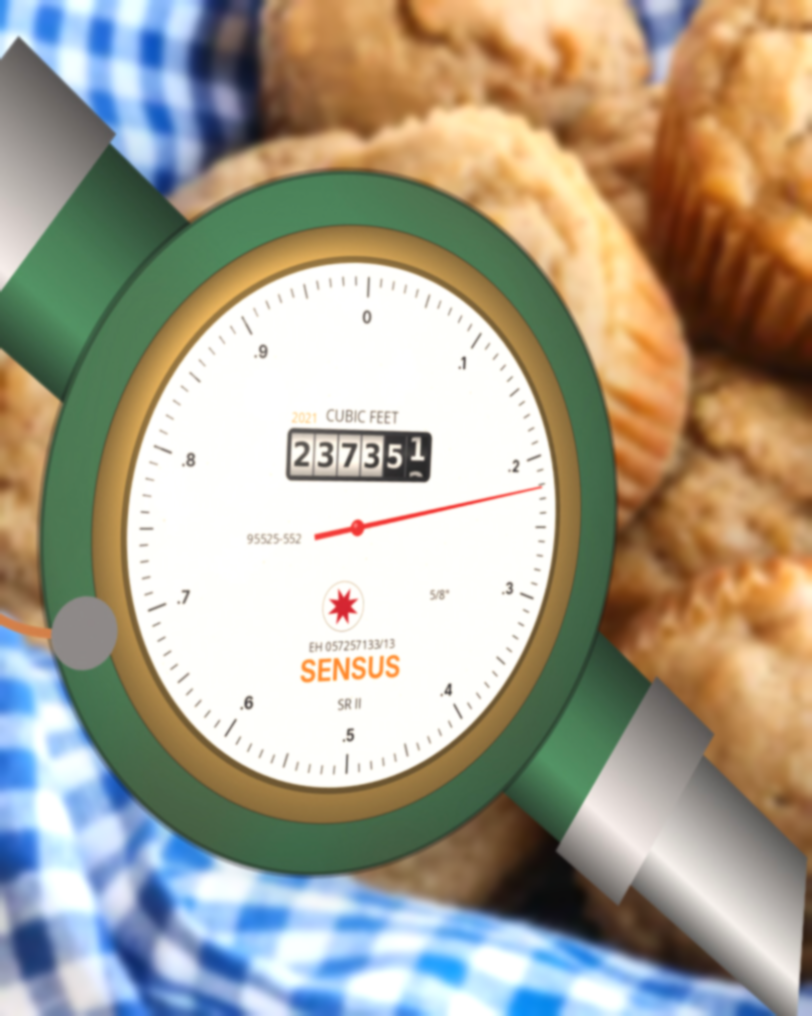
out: **237351.22** ft³
